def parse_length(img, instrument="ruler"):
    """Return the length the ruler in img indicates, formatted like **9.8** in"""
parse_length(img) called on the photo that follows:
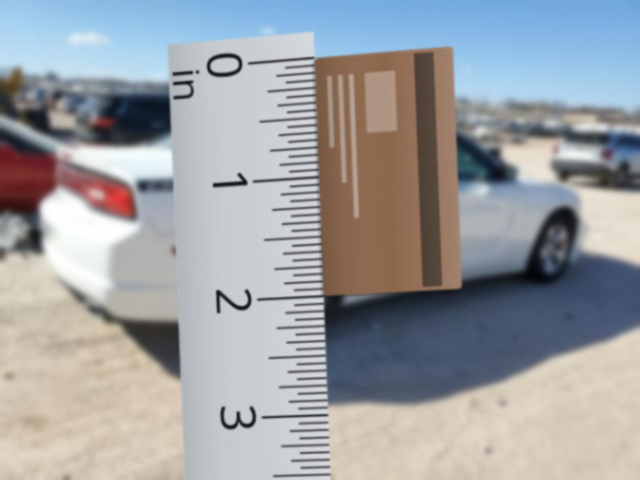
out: **2** in
